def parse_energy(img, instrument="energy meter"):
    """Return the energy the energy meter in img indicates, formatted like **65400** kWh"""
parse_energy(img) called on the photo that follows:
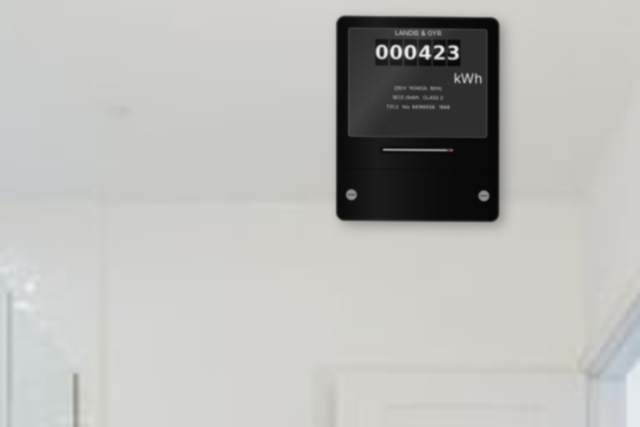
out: **423** kWh
